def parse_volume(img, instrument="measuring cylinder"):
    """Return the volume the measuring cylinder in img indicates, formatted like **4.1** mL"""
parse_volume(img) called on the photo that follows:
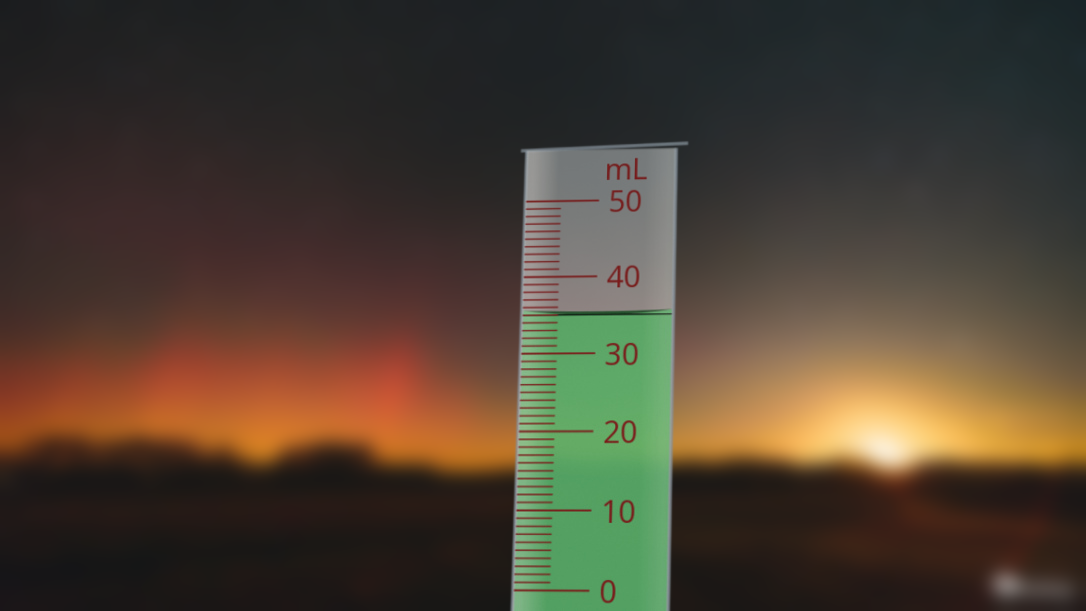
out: **35** mL
